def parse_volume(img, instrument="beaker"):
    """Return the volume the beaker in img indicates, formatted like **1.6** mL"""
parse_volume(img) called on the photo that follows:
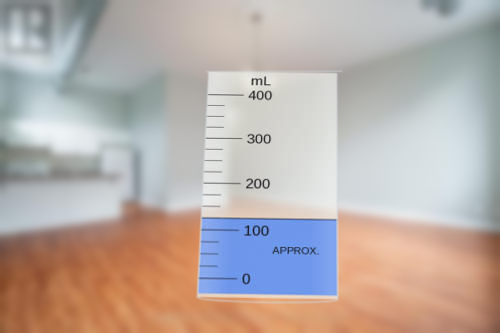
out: **125** mL
